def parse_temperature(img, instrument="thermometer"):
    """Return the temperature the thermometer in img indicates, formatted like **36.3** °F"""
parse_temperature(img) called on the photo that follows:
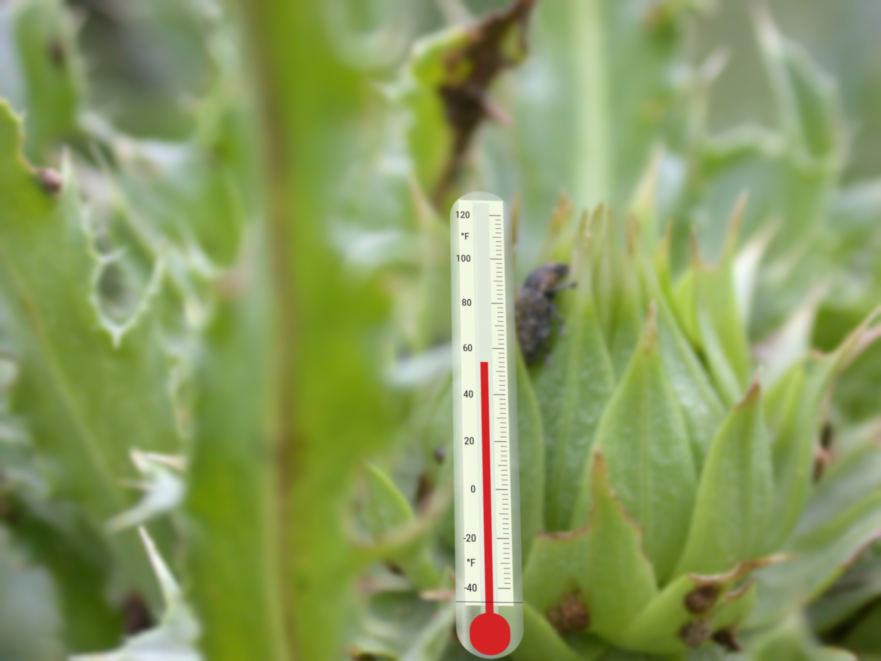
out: **54** °F
